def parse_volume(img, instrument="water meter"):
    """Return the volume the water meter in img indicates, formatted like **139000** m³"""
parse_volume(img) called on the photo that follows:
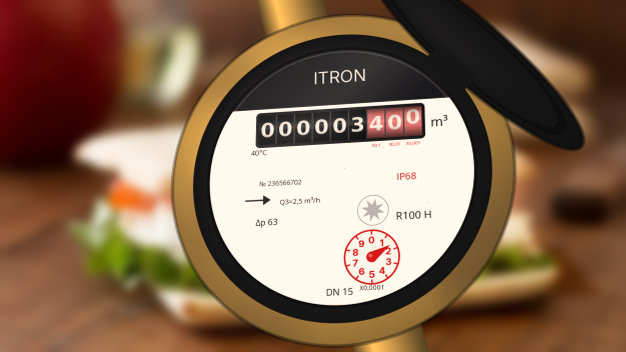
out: **3.4001** m³
